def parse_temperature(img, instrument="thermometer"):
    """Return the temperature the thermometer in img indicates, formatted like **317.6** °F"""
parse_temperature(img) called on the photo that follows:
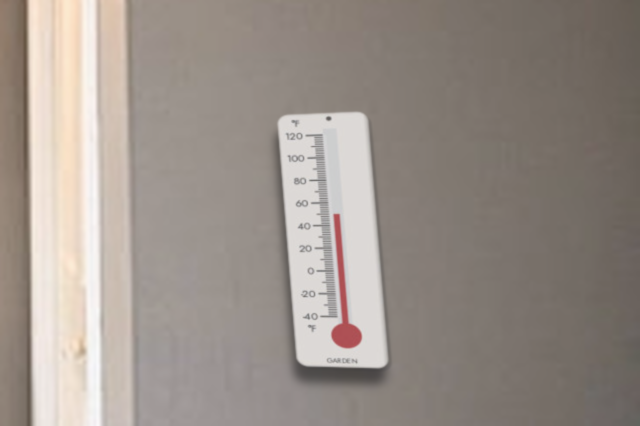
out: **50** °F
